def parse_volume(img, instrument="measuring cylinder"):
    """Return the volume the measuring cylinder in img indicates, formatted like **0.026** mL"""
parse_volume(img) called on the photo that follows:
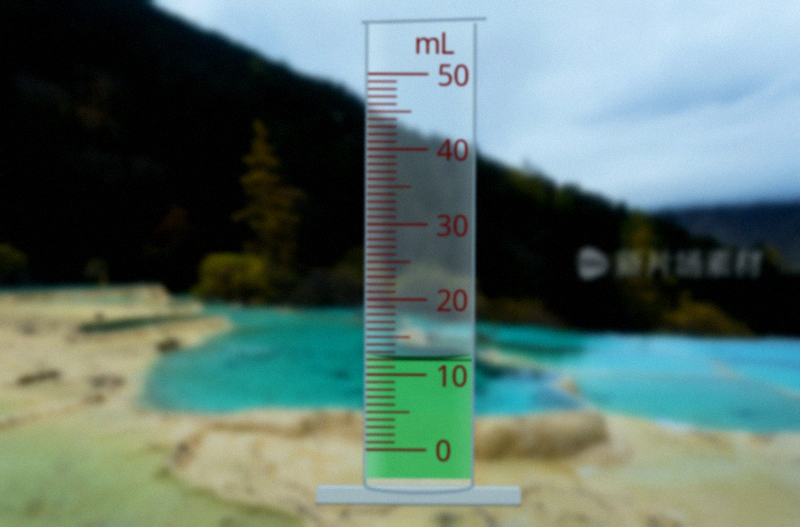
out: **12** mL
